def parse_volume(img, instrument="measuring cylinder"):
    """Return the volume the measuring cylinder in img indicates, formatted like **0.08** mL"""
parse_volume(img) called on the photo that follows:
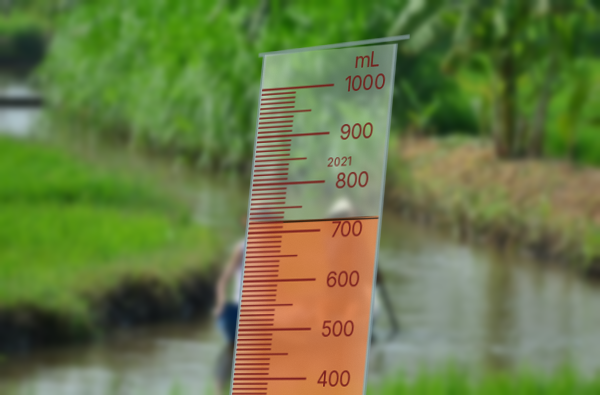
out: **720** mL
